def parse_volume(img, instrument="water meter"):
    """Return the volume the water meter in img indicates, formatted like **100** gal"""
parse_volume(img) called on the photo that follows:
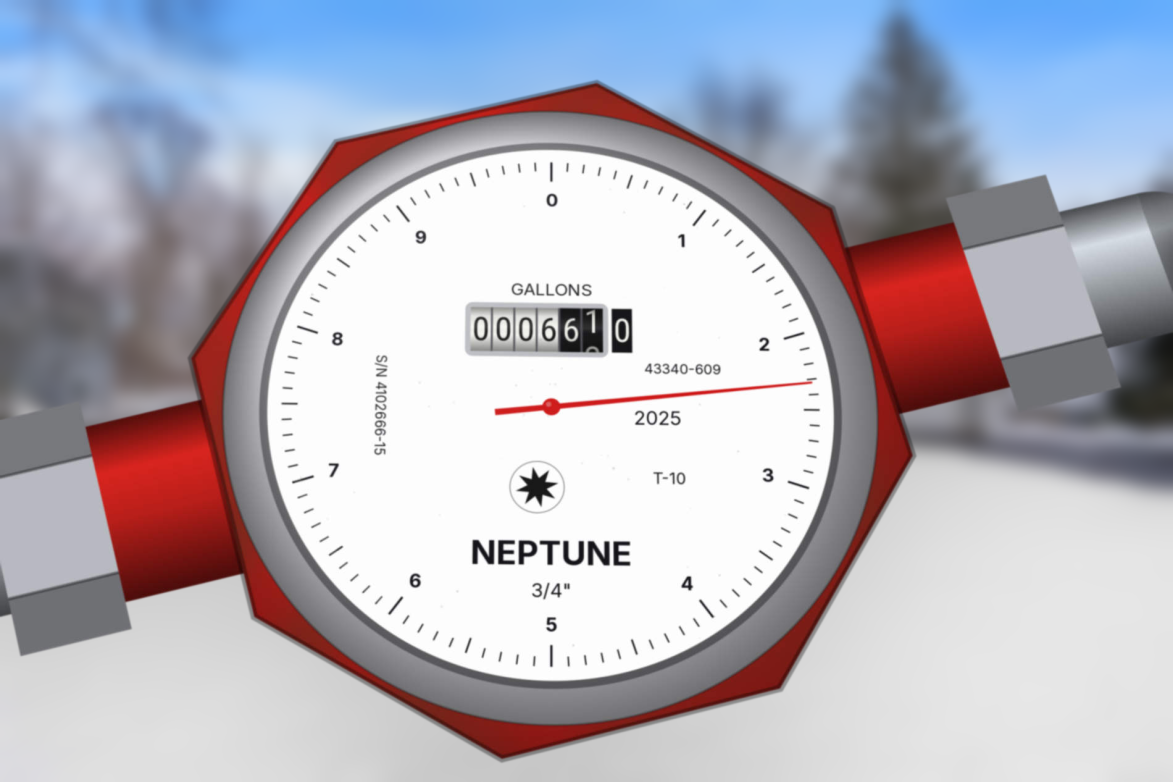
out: **6612.3** gal
